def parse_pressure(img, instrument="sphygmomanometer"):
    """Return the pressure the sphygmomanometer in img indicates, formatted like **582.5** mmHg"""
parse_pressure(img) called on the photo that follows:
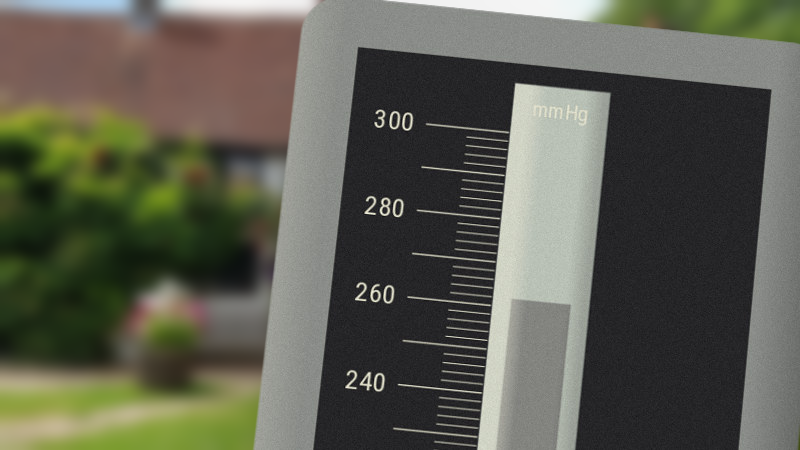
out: **262** mmHg
